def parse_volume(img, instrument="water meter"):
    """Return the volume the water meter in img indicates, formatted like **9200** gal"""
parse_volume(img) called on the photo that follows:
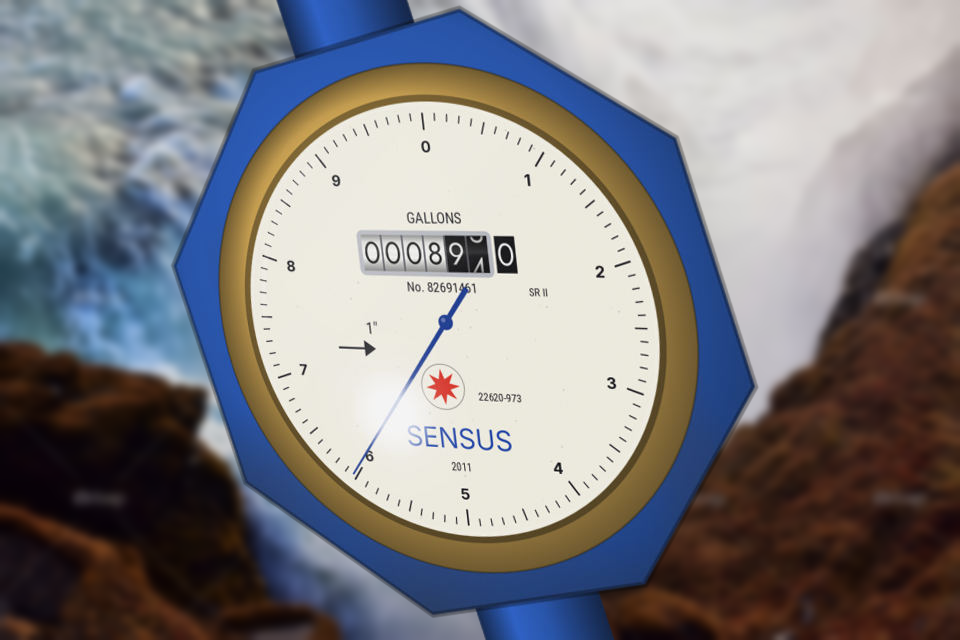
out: **8936.0** gal
